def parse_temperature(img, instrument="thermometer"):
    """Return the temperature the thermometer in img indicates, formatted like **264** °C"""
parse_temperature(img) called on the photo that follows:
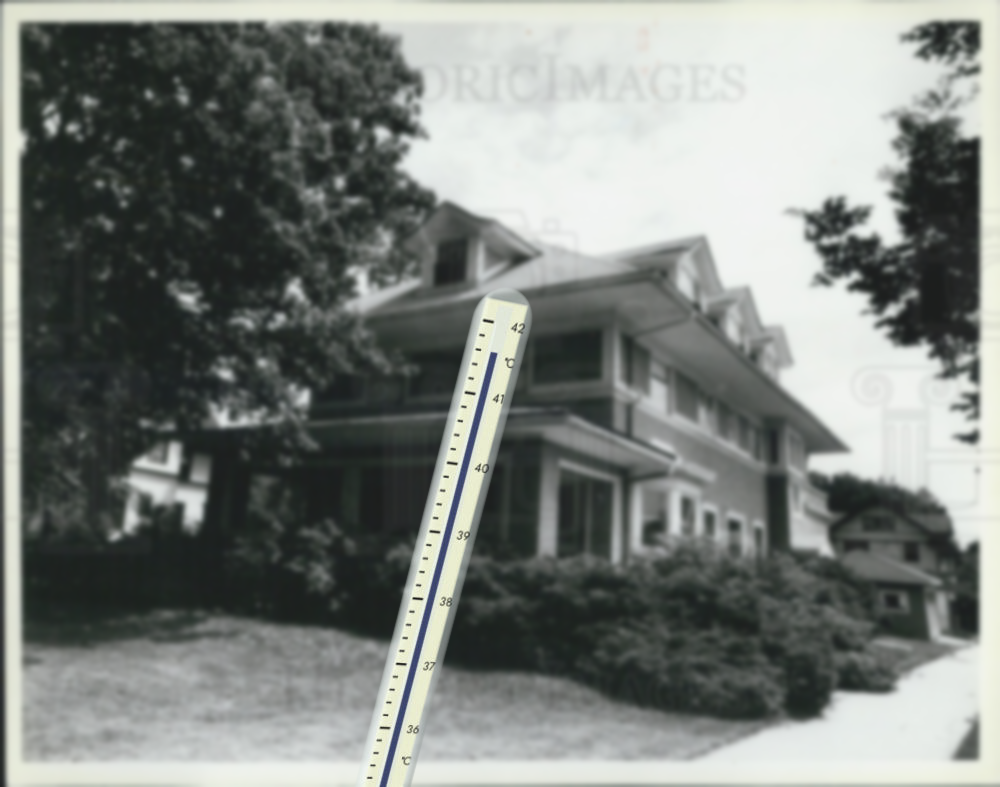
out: **41.6** °C
